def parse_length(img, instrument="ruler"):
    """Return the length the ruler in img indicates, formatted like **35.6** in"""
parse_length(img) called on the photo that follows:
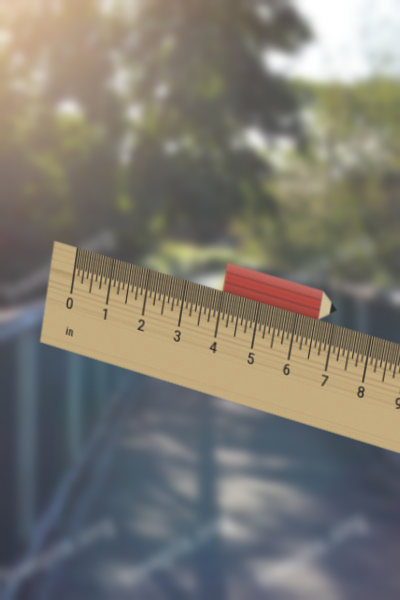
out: **3** in
